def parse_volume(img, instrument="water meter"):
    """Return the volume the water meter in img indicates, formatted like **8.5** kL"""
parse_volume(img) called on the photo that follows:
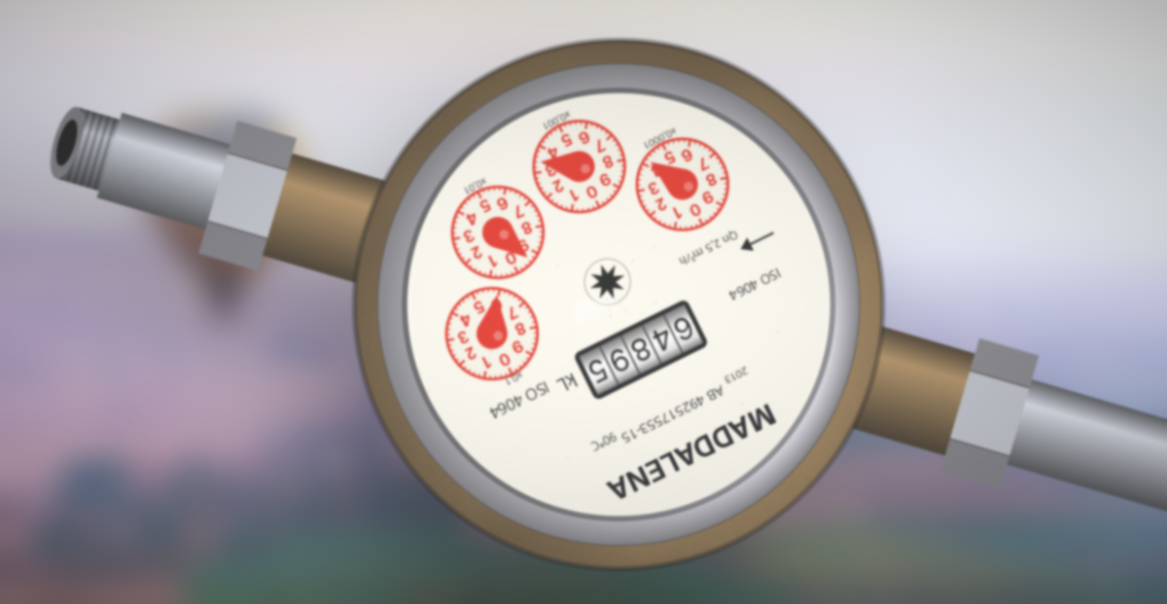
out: **64895.5934** kL
